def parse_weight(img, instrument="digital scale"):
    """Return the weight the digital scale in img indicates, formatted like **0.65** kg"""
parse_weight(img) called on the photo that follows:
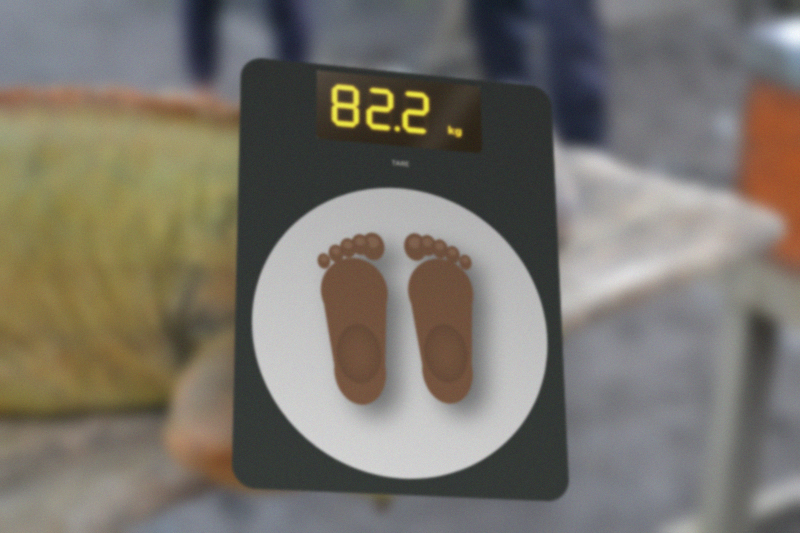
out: **82.2** kg
